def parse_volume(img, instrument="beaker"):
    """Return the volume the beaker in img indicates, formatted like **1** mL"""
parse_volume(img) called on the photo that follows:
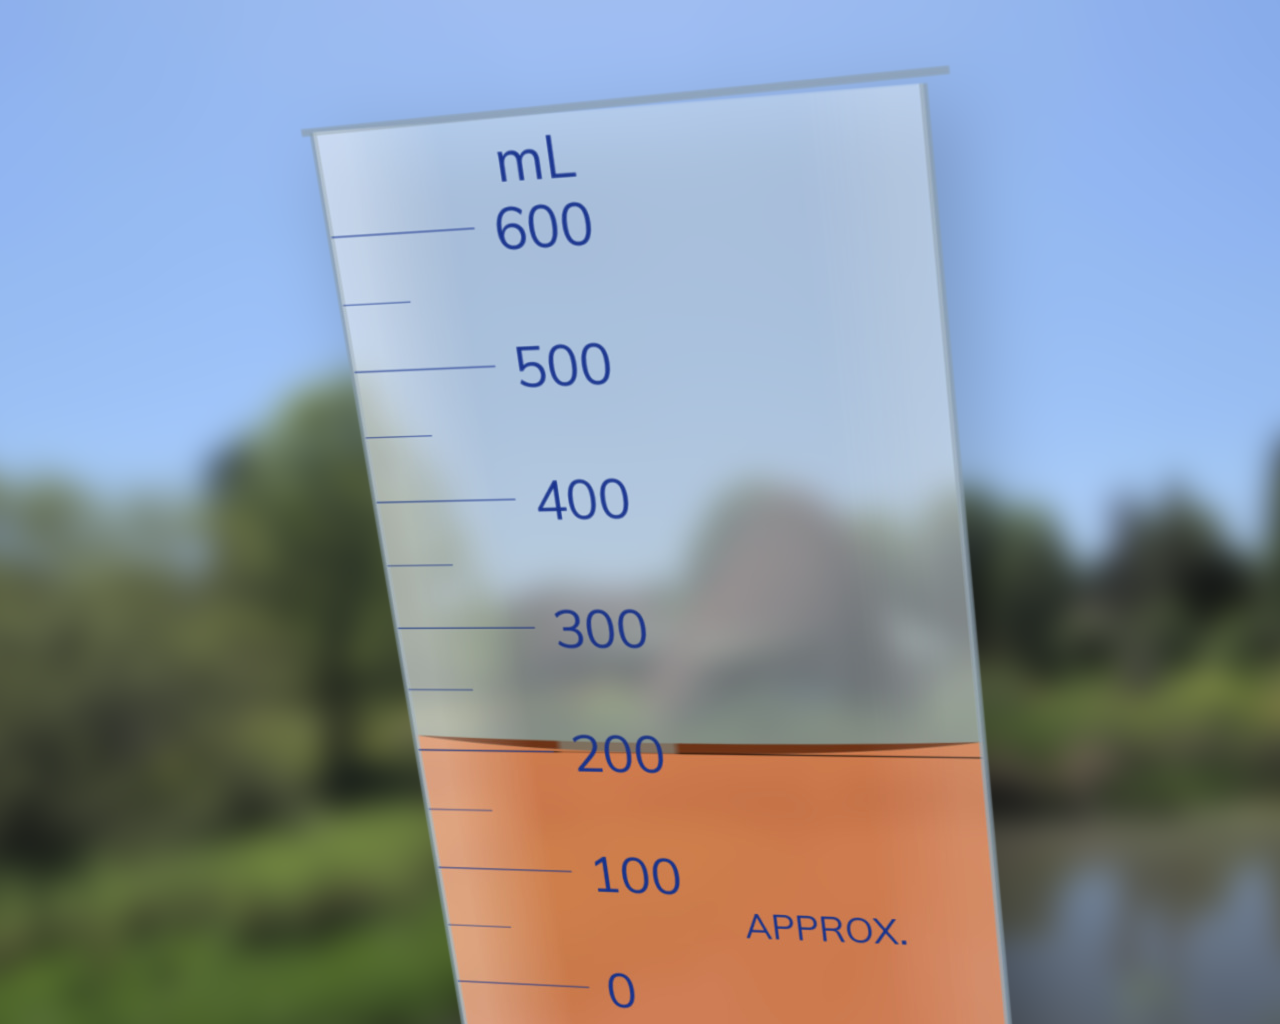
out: **200** mL
